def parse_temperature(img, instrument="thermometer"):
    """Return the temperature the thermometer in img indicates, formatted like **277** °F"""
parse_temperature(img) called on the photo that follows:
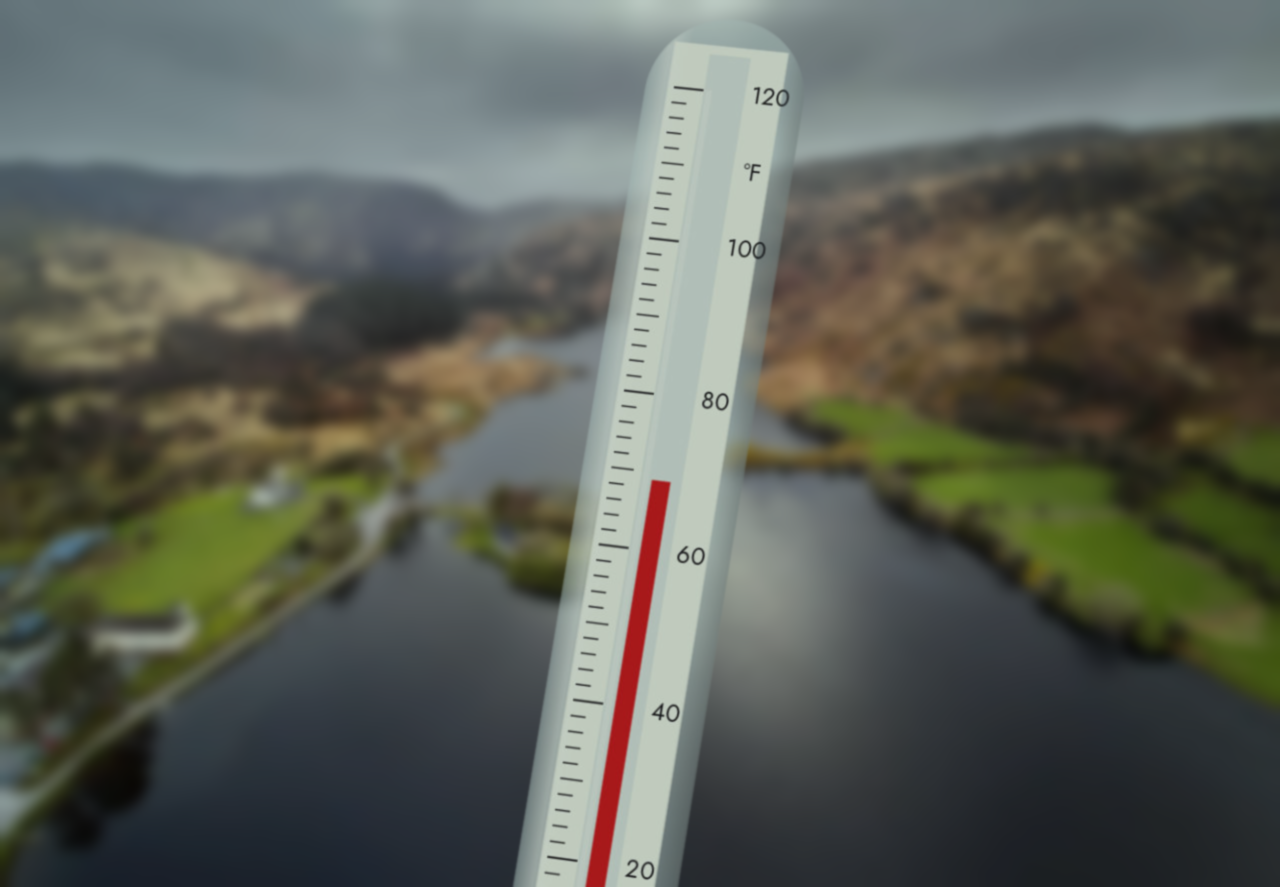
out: **69** °F
